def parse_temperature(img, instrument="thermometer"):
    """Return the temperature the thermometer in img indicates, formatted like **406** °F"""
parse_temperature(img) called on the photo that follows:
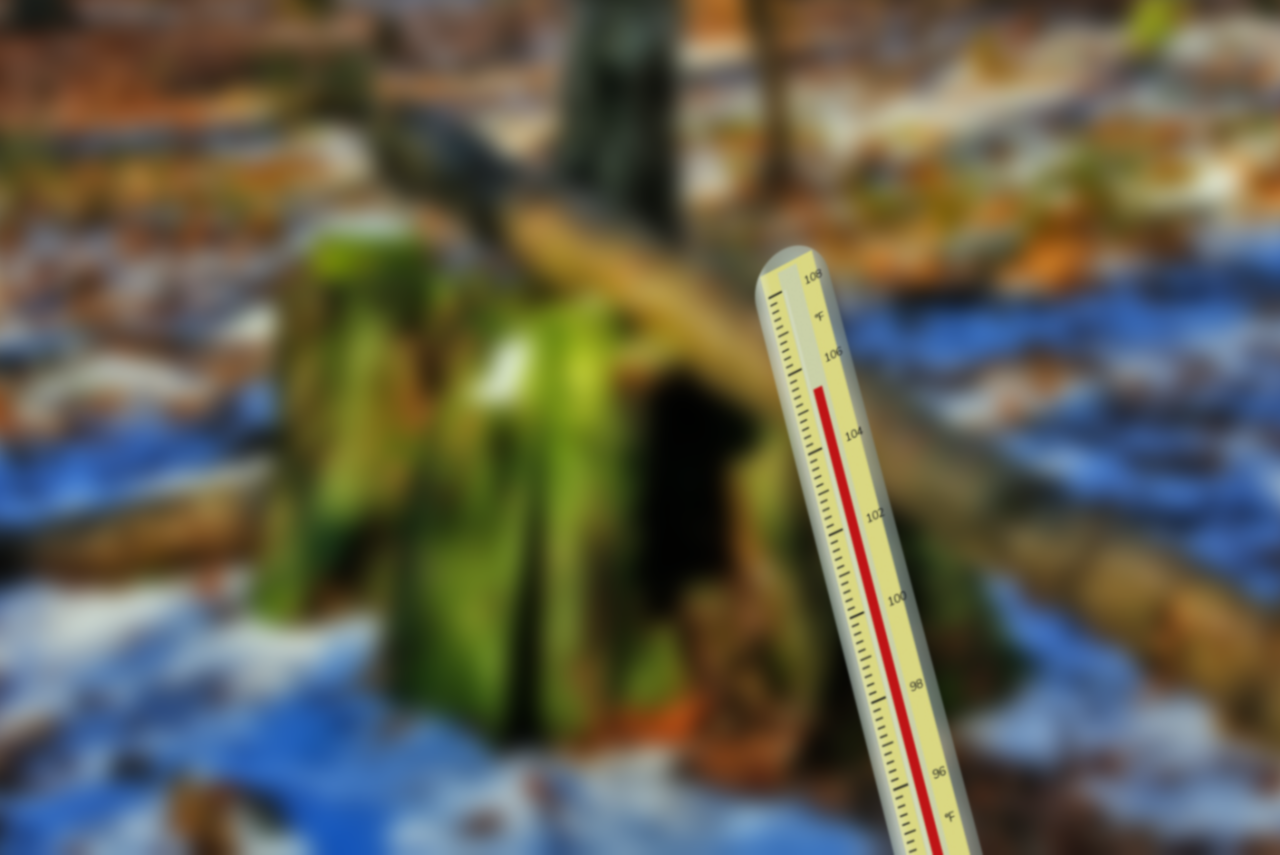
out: **105.4** °F
